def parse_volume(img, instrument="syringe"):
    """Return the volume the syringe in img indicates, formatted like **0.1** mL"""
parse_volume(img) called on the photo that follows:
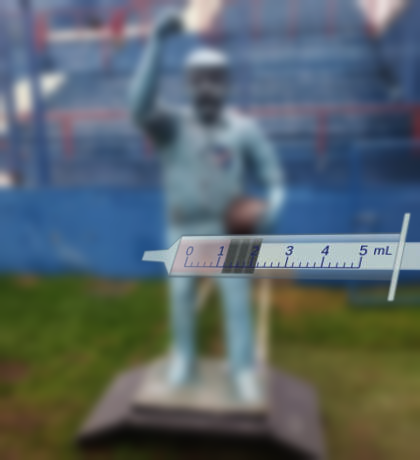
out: **1.2** mL
